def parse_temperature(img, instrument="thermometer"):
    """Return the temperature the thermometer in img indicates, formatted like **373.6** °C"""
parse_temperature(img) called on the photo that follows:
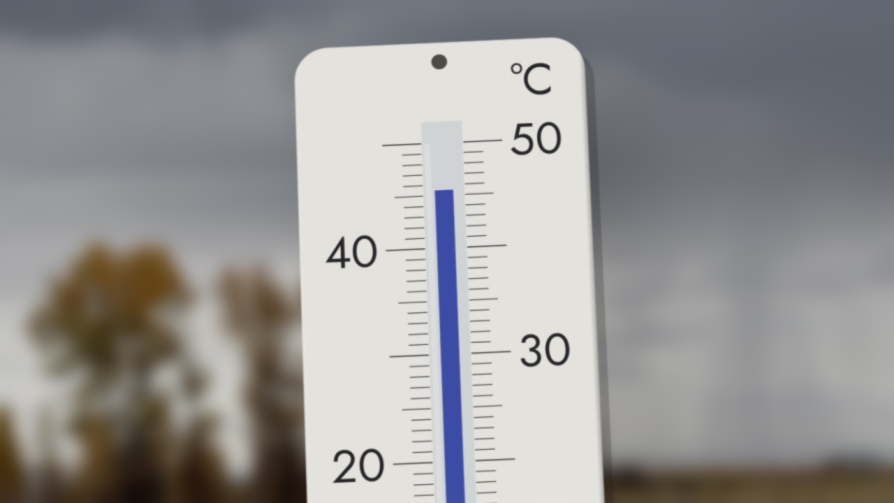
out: **45.5** °C
